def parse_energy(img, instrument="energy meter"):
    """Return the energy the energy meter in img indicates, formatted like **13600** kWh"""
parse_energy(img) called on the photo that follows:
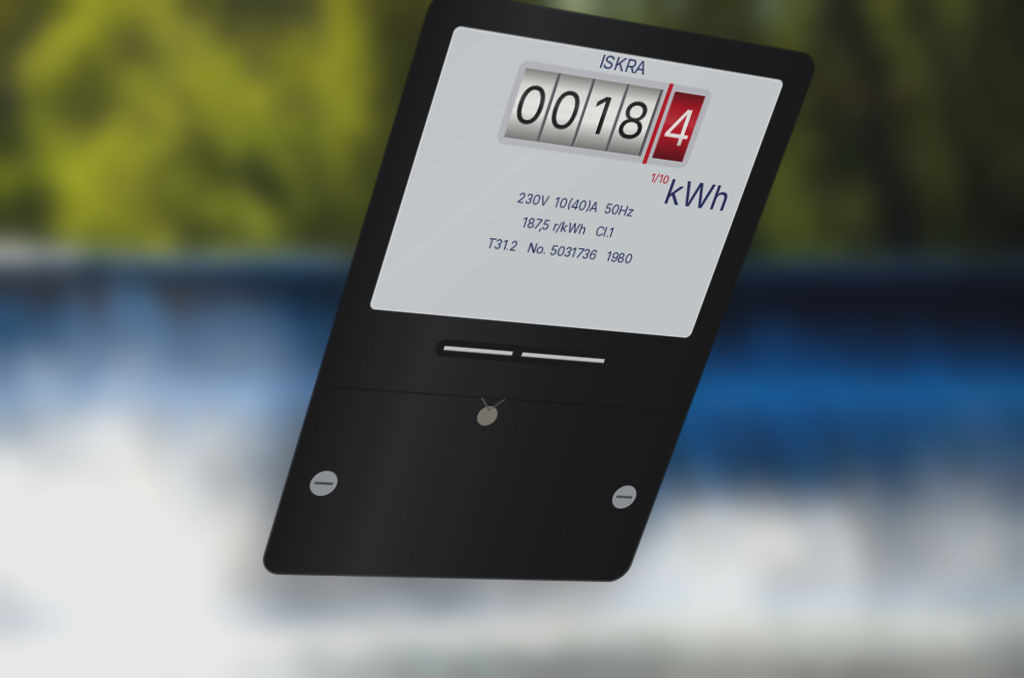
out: **18.4** kWh
